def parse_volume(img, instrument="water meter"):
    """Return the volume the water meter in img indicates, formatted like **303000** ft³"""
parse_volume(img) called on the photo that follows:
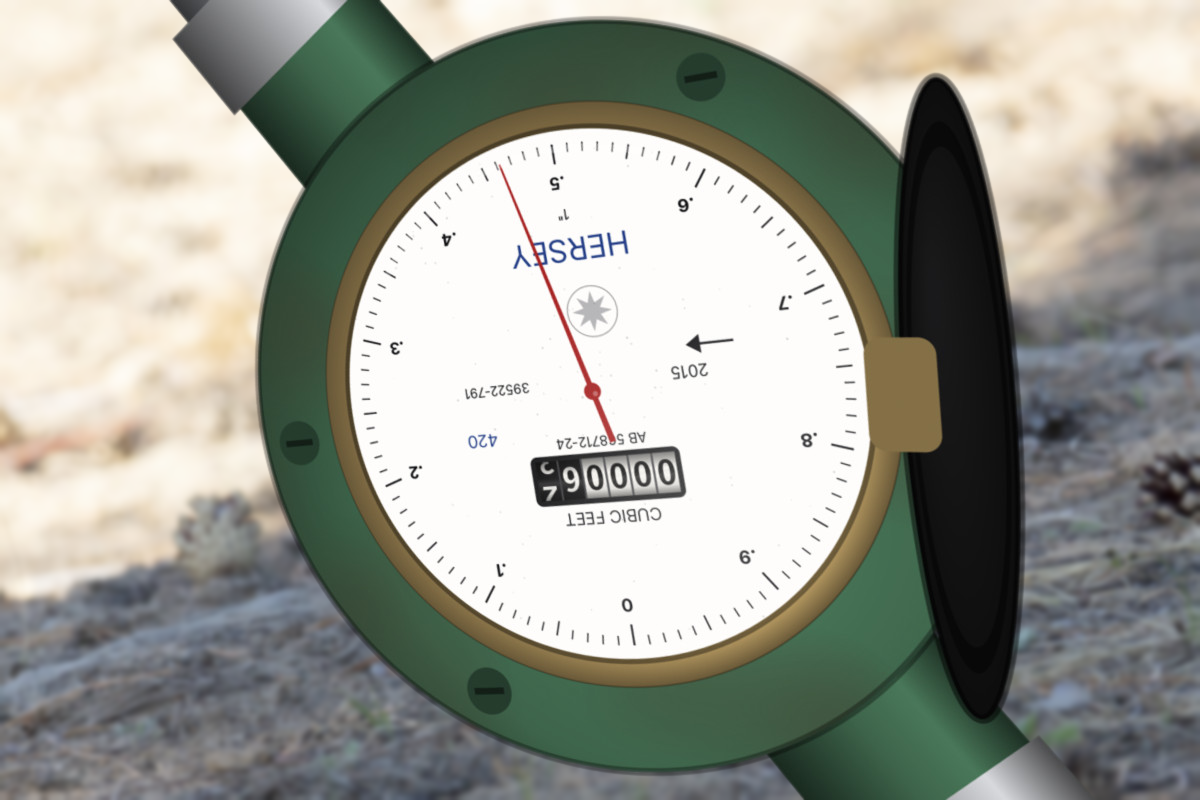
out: **62.46** ft³
